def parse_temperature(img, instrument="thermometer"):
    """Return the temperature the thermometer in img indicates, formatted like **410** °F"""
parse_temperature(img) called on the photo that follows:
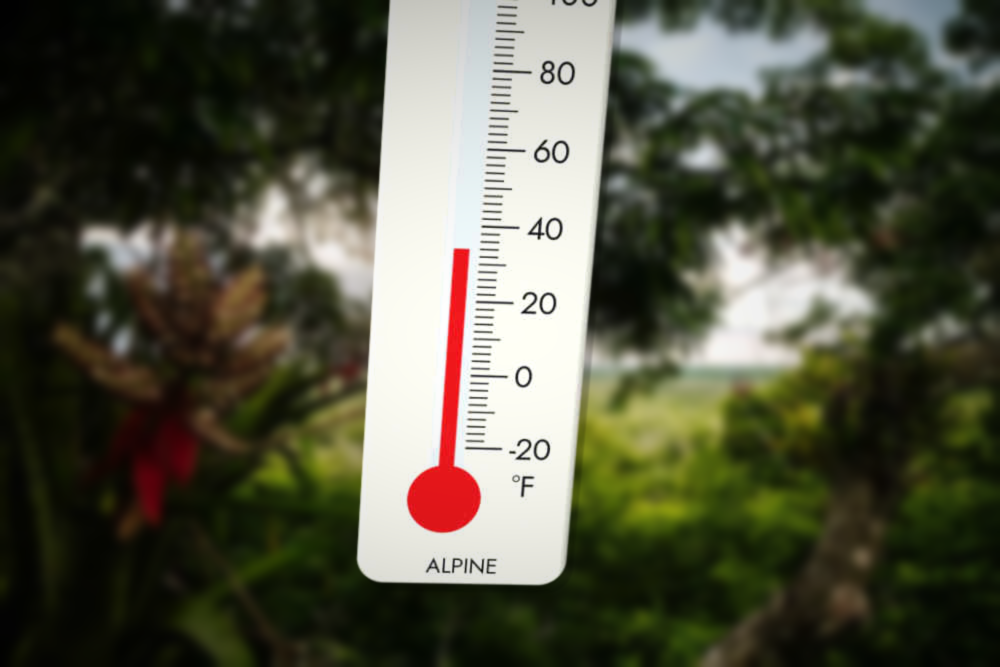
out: **34** °F
